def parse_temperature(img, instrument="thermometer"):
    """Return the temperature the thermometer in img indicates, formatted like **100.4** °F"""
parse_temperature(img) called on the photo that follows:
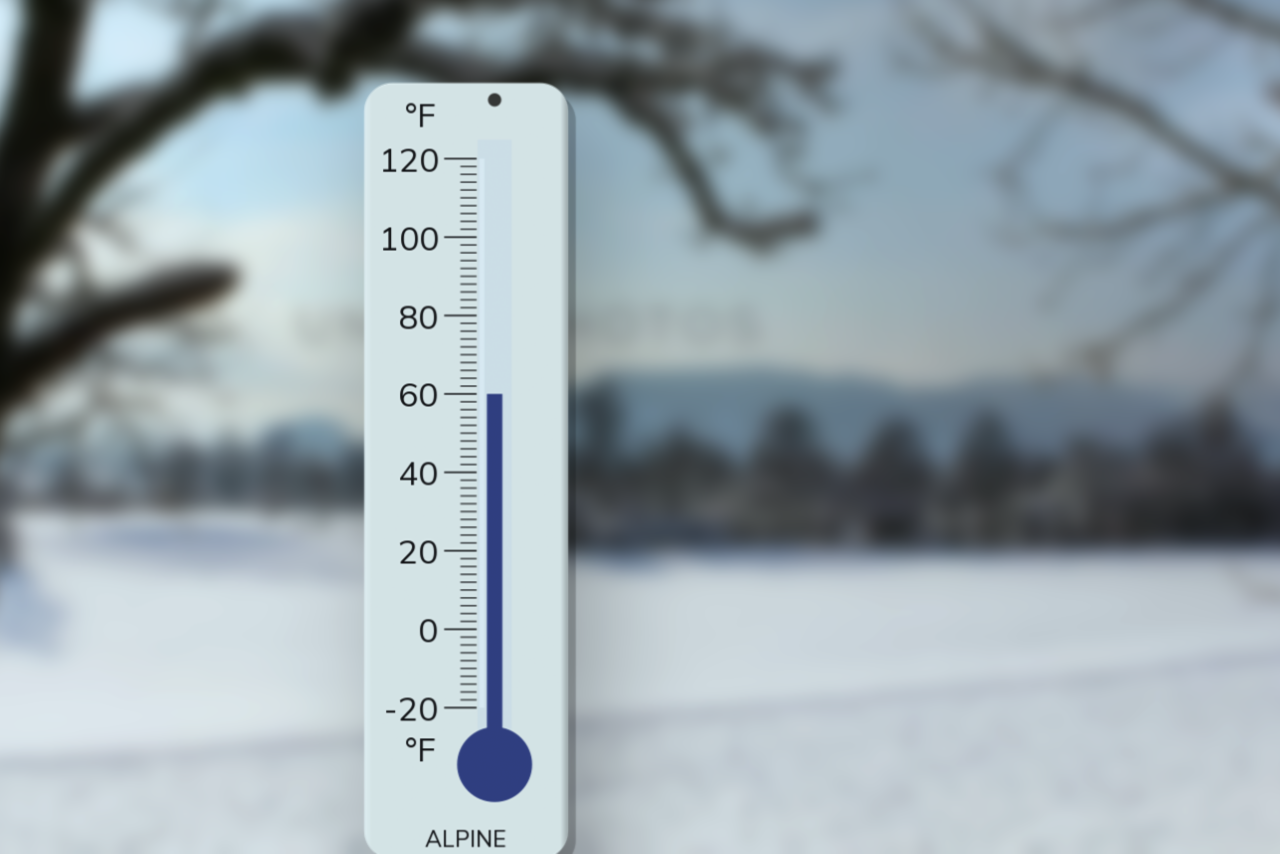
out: **60** °F
